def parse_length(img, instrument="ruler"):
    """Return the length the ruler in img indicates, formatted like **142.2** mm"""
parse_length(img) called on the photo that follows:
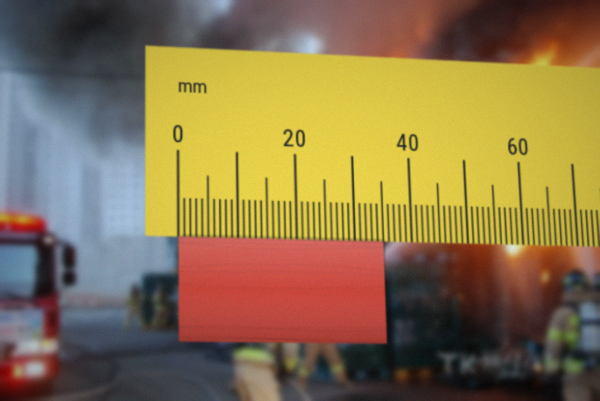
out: **35** mm
